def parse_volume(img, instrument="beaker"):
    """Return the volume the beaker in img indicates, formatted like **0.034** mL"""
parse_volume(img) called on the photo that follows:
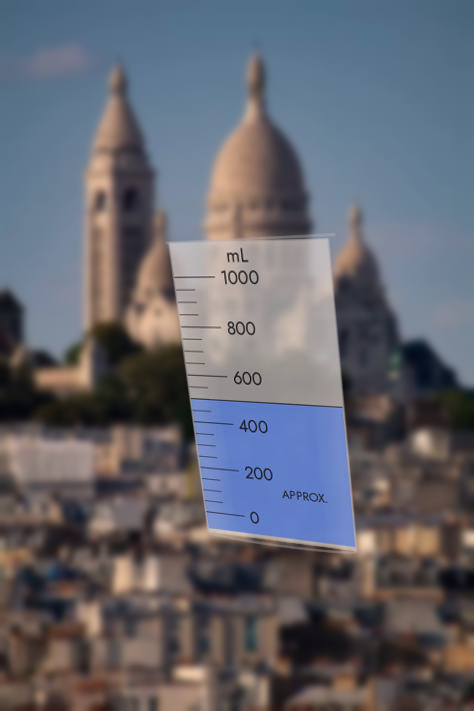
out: **500** mL
